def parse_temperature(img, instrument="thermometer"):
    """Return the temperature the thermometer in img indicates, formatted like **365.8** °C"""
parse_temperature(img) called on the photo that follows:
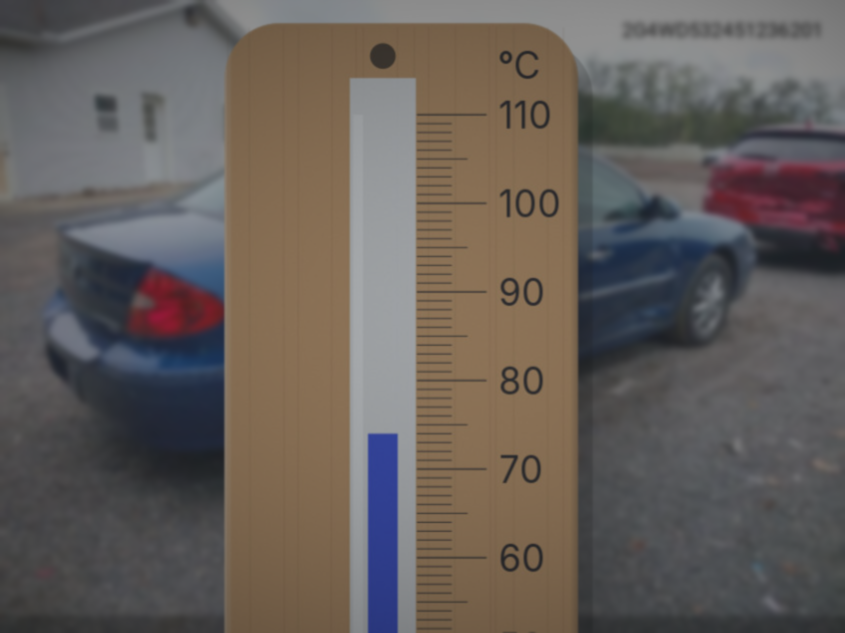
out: **74** °C
